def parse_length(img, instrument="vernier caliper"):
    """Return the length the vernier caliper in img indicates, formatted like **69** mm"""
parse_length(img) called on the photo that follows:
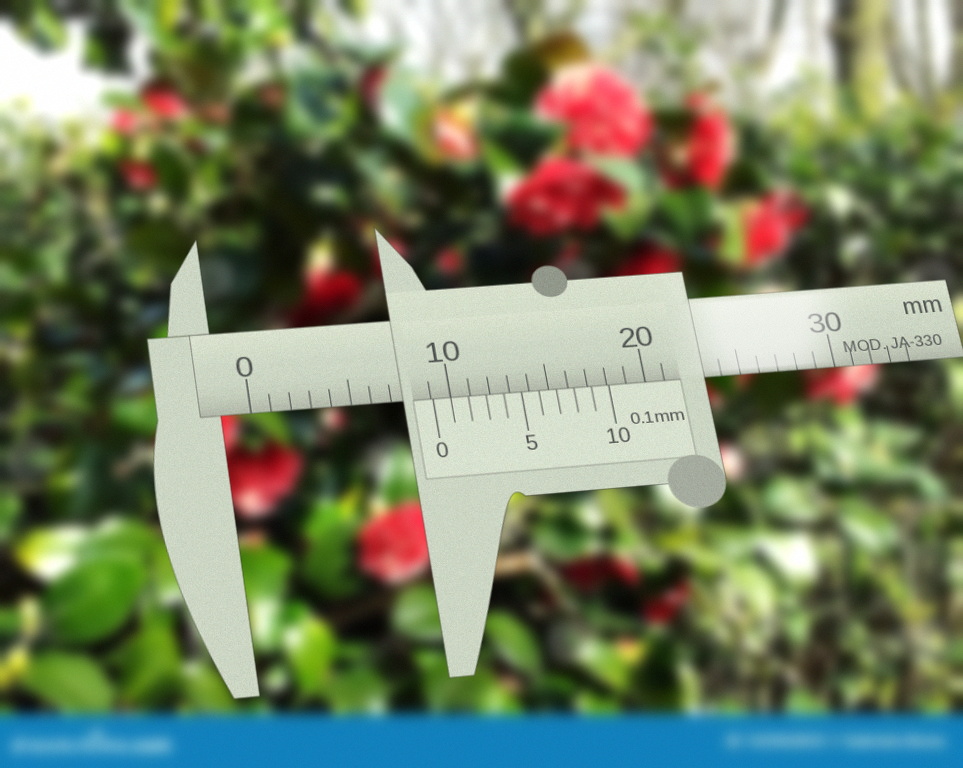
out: **9.1** mm
